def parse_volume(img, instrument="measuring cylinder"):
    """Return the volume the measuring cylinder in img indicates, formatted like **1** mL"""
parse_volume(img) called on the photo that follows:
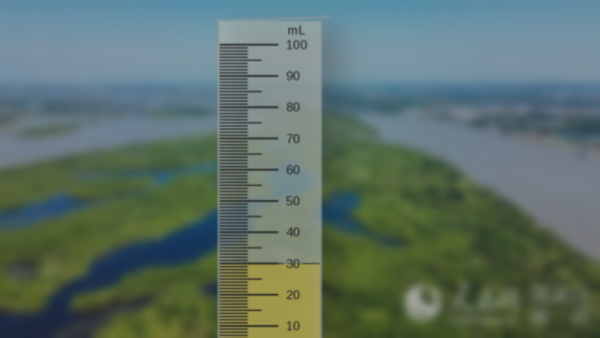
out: **30** mL
